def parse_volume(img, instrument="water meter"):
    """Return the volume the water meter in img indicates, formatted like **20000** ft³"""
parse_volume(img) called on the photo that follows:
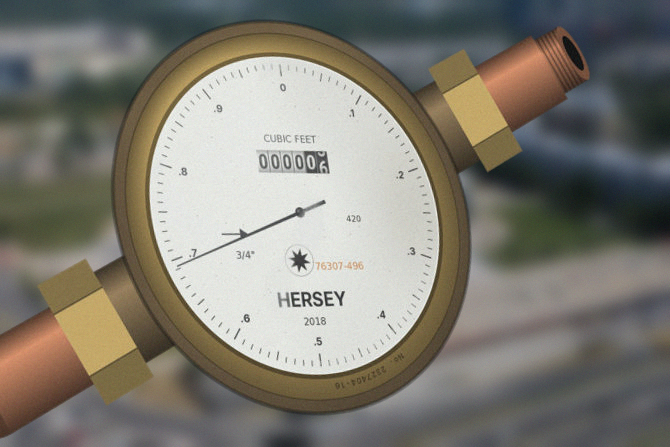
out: **5.69** ft³
